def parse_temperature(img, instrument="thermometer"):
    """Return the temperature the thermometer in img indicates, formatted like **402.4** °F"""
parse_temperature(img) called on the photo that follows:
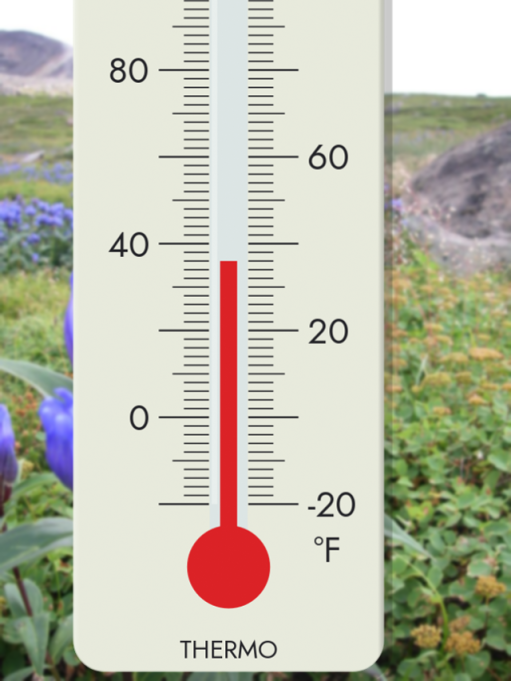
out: **36** °F
